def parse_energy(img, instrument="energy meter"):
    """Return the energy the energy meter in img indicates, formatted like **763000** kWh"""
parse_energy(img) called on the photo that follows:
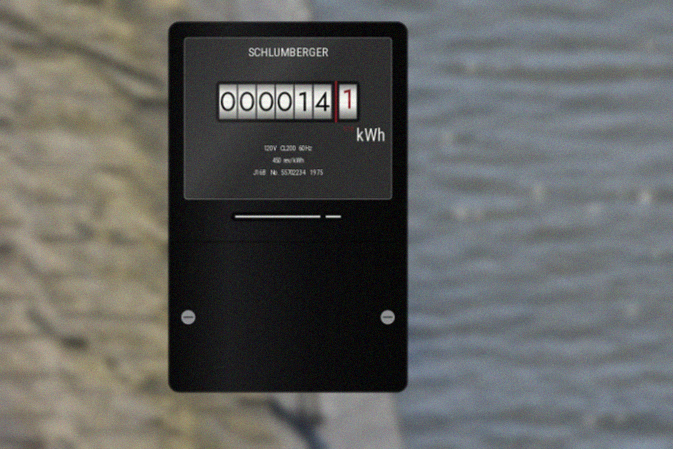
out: **14.1** kWh
